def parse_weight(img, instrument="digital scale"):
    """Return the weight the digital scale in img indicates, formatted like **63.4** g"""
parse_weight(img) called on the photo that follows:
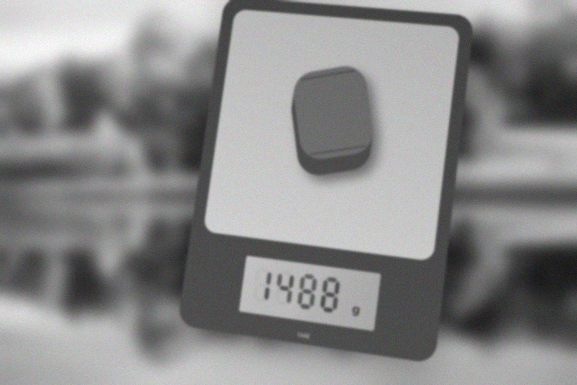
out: **1488** g
